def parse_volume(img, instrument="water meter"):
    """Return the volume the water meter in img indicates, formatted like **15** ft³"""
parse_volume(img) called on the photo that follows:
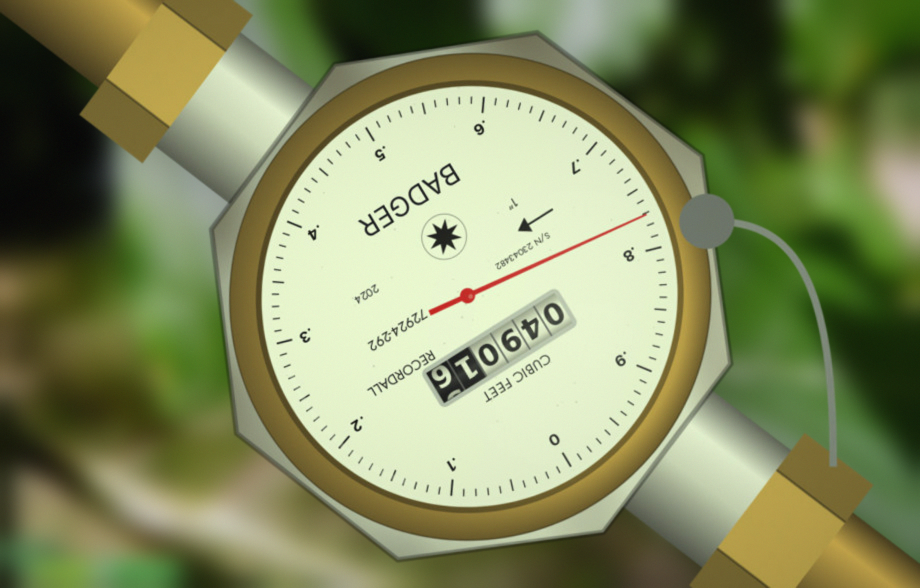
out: **49015.77** ft³
